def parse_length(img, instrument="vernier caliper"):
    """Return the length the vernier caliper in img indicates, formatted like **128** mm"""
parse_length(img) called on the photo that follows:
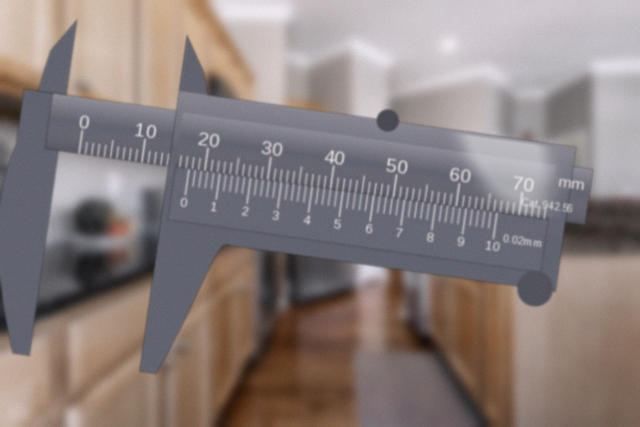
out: **17.5** mm
